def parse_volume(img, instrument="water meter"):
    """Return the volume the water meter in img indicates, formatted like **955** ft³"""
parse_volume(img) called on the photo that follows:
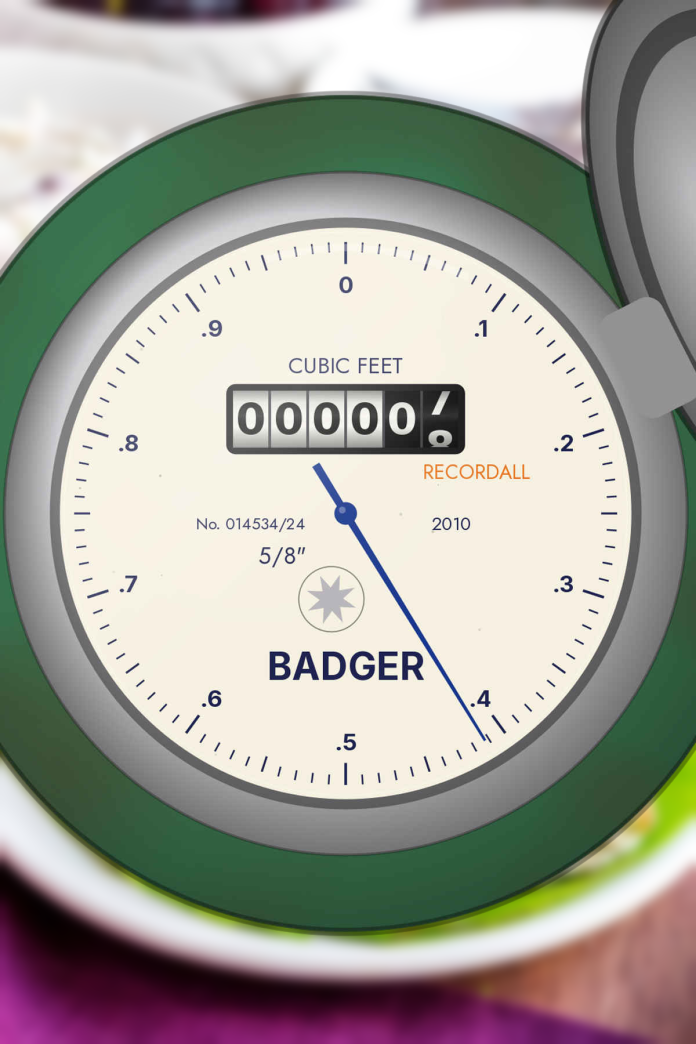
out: **7.41** ft³
